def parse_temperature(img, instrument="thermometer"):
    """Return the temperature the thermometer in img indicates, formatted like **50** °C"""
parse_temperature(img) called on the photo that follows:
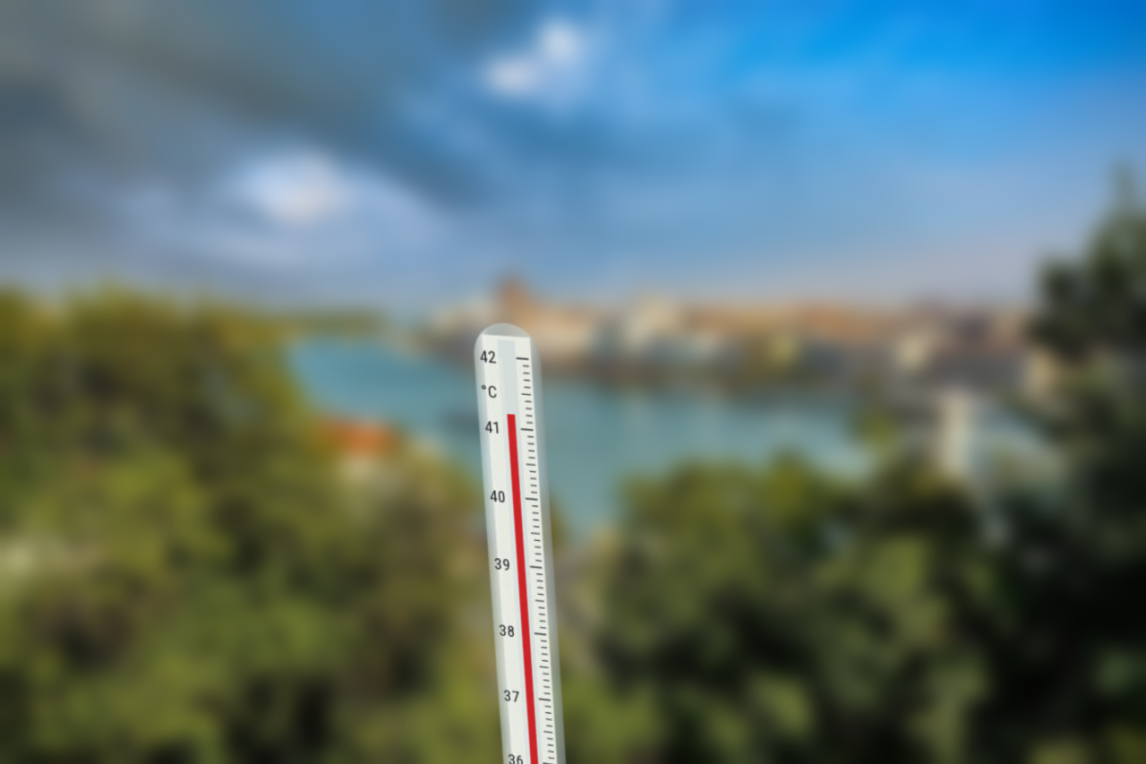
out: **41.2** °C
